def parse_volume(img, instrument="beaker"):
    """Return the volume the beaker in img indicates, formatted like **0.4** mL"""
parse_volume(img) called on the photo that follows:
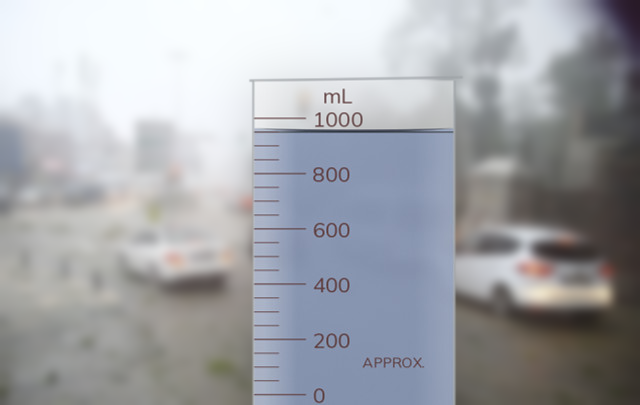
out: **950** mL
